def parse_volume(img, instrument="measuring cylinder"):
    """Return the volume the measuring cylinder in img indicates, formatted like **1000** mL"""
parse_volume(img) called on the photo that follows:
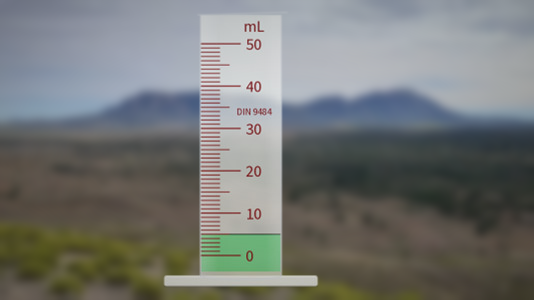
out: **5** mL
